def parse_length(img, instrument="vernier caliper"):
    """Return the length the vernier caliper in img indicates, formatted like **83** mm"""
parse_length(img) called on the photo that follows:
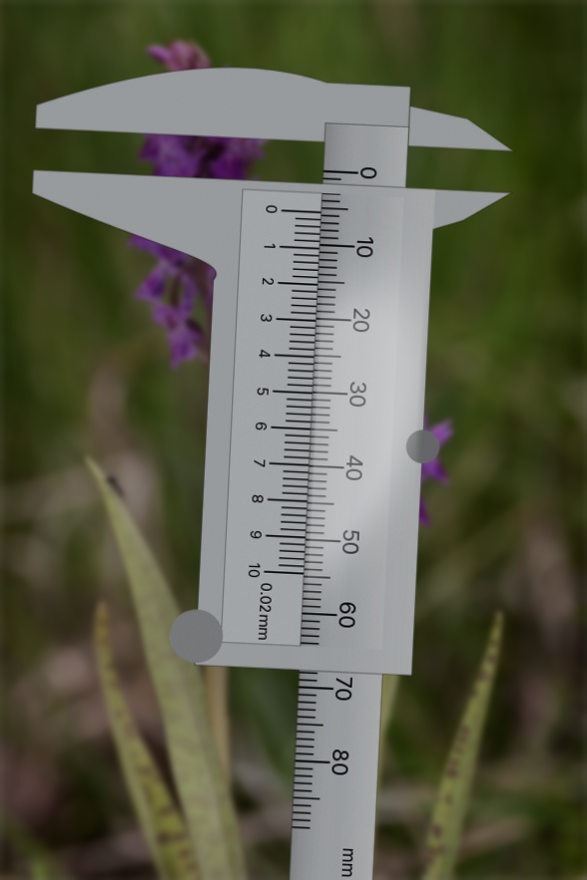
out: **5.6** mm
